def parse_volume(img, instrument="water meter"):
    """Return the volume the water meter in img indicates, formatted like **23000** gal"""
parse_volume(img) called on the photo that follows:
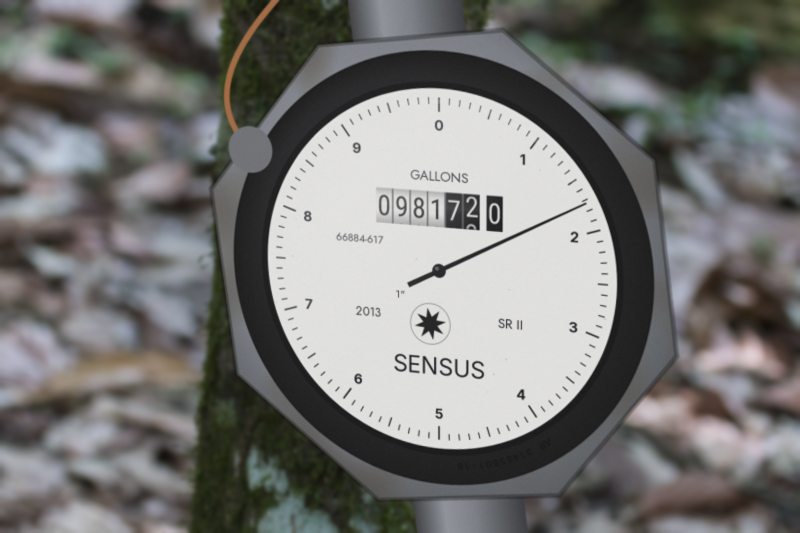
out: **981721.7** gal
